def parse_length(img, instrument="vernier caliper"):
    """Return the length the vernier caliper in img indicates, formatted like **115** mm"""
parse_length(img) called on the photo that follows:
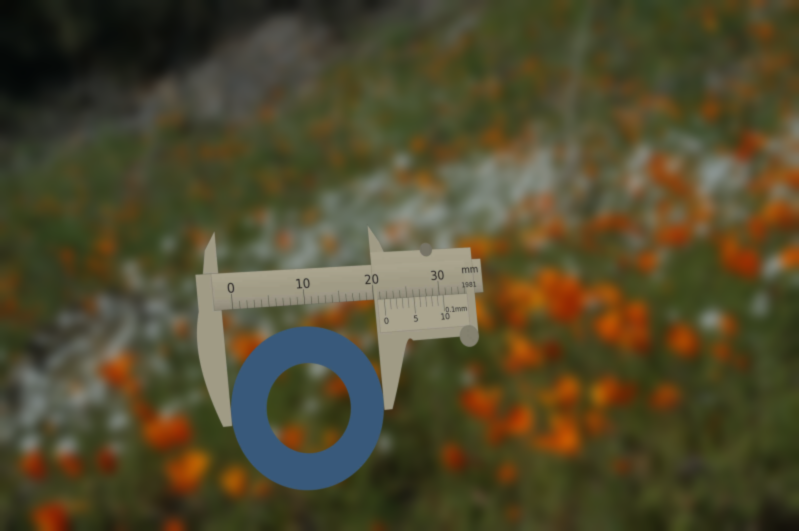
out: **21.6** mm
